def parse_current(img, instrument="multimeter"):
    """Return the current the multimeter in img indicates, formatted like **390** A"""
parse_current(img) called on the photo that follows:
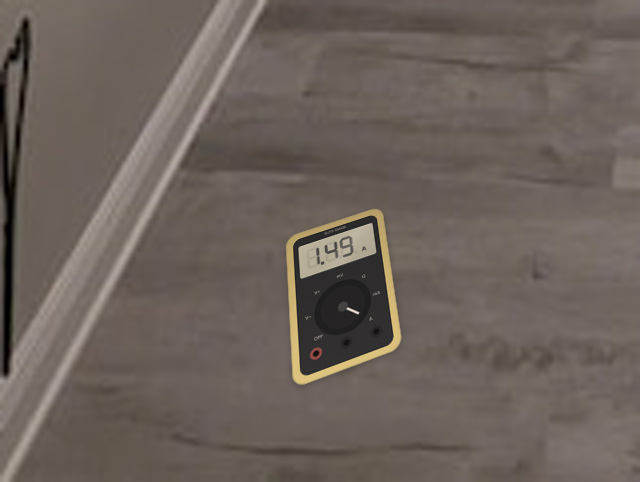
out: **1.49** A
